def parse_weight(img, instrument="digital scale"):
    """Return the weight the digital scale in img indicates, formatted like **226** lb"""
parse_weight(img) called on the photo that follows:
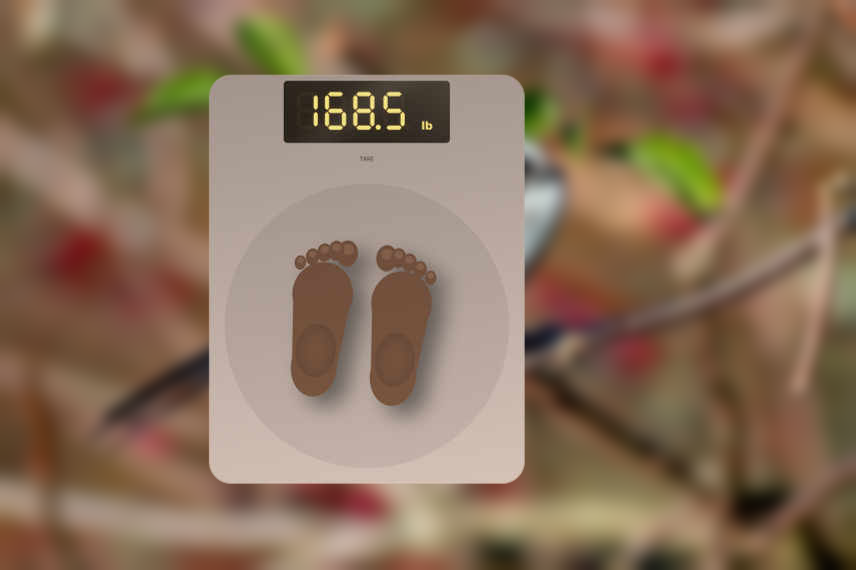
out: **168.5** lb
